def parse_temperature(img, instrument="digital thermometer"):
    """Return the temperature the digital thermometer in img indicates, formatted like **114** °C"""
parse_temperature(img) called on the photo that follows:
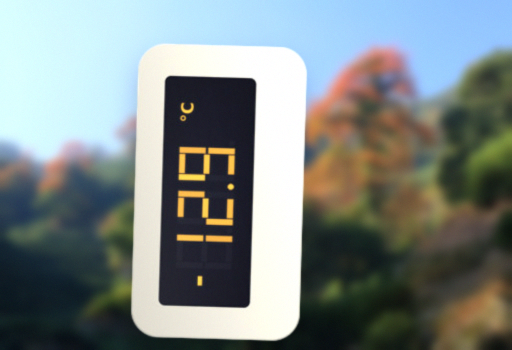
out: **-12.9** °C
